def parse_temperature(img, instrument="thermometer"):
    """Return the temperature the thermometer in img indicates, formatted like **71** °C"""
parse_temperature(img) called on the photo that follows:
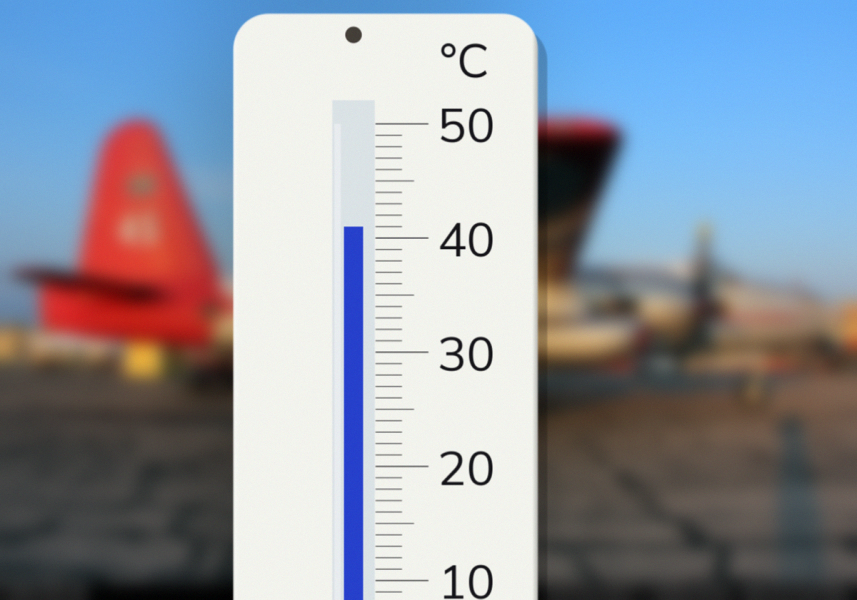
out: **41** °C
